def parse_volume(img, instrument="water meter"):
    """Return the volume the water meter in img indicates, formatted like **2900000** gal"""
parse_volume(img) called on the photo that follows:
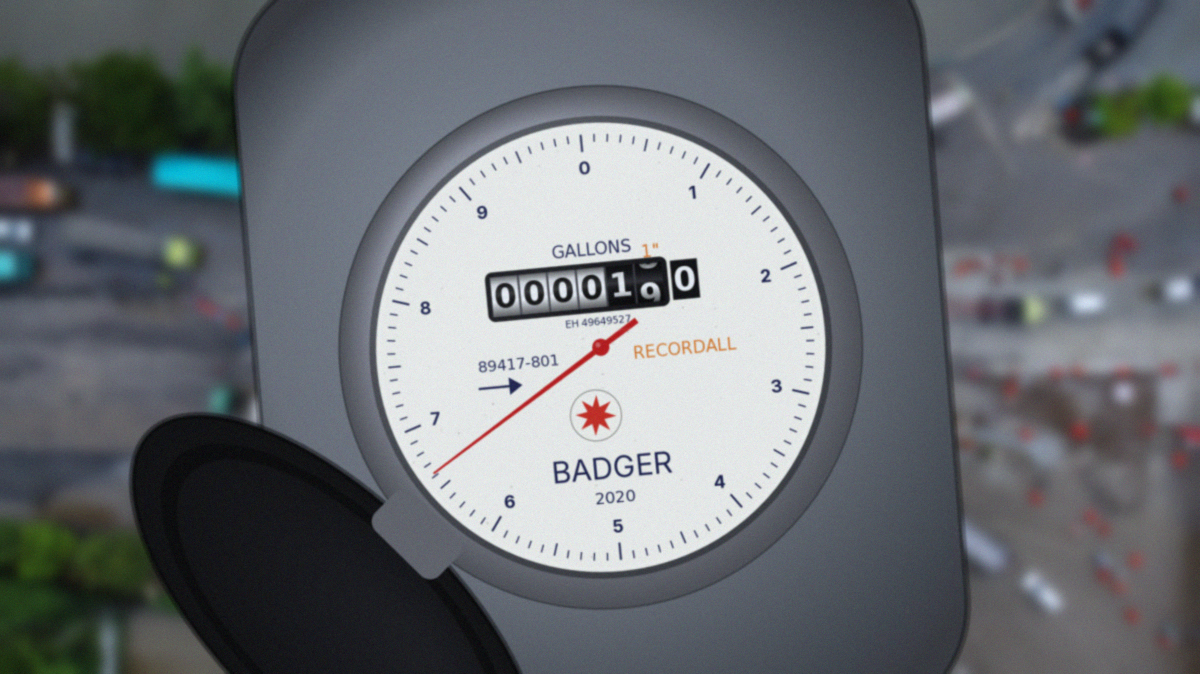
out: **186.6** gal
